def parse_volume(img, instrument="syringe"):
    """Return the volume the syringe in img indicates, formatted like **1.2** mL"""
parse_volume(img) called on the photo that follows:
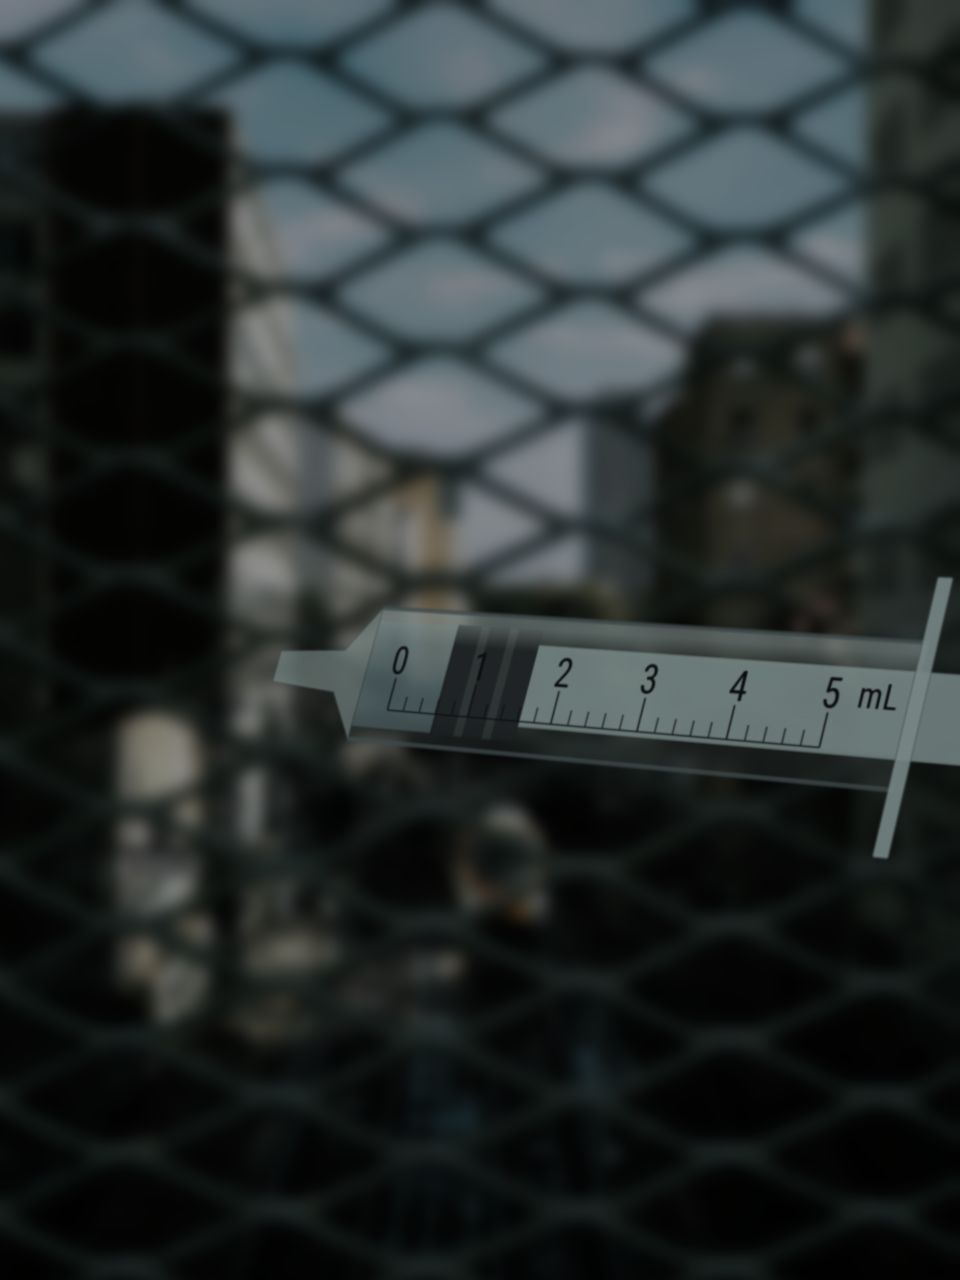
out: **0.6** mL
